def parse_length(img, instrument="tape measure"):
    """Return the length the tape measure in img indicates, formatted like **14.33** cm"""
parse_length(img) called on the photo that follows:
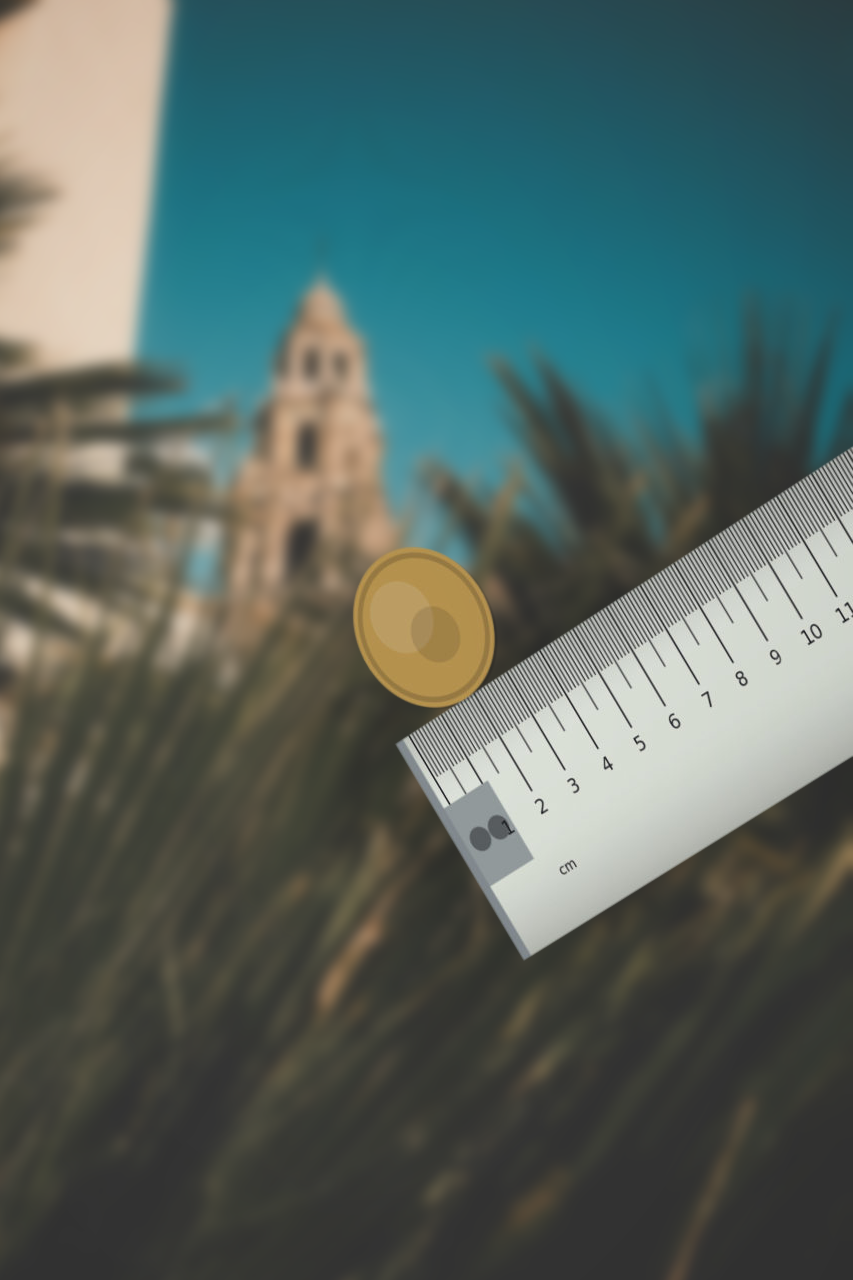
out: **3.5** cm
